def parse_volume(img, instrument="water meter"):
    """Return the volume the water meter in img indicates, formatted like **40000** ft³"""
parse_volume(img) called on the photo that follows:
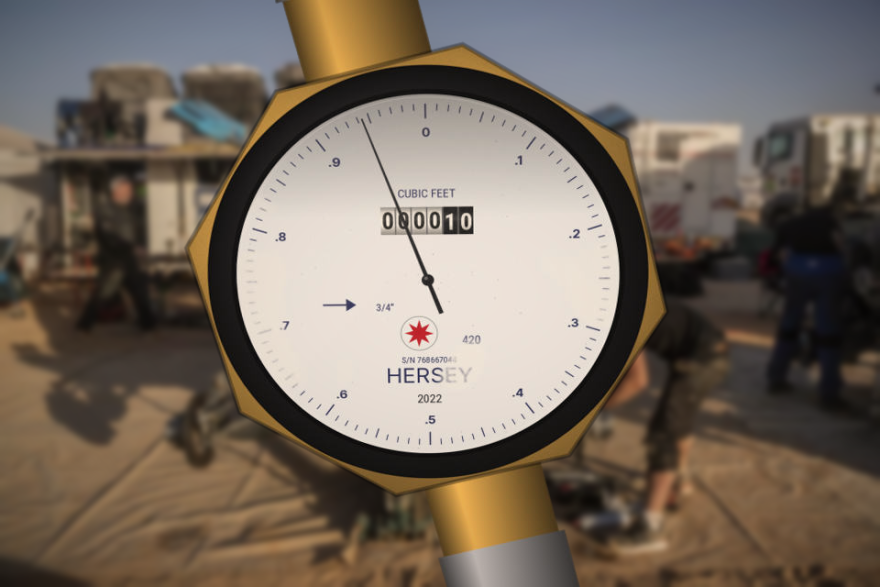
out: **9.94** ft³
